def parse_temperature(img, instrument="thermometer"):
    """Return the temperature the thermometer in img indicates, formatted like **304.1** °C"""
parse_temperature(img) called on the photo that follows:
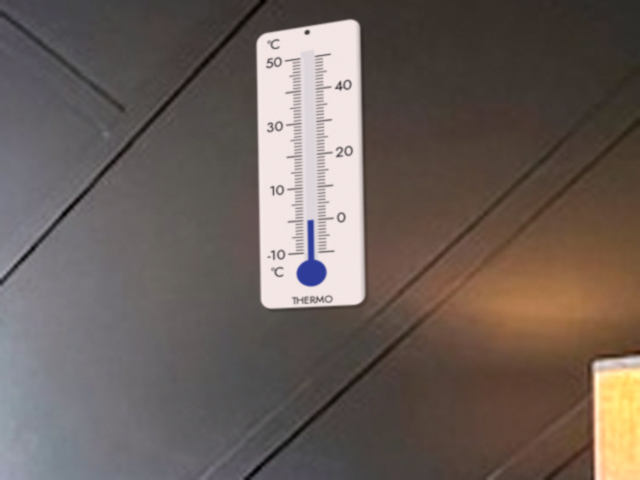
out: **0** °C
